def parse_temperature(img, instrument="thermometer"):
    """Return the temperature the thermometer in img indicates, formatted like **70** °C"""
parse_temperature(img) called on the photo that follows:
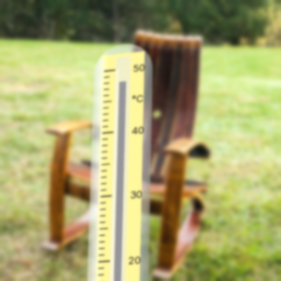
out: **48** °C
